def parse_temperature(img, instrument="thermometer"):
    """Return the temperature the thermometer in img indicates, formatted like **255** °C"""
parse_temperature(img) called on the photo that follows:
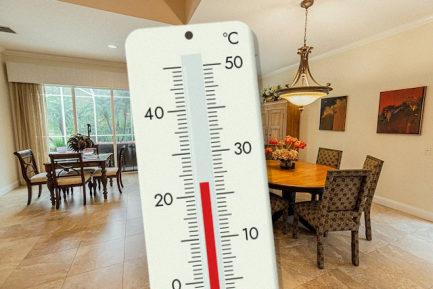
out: **23** °C
